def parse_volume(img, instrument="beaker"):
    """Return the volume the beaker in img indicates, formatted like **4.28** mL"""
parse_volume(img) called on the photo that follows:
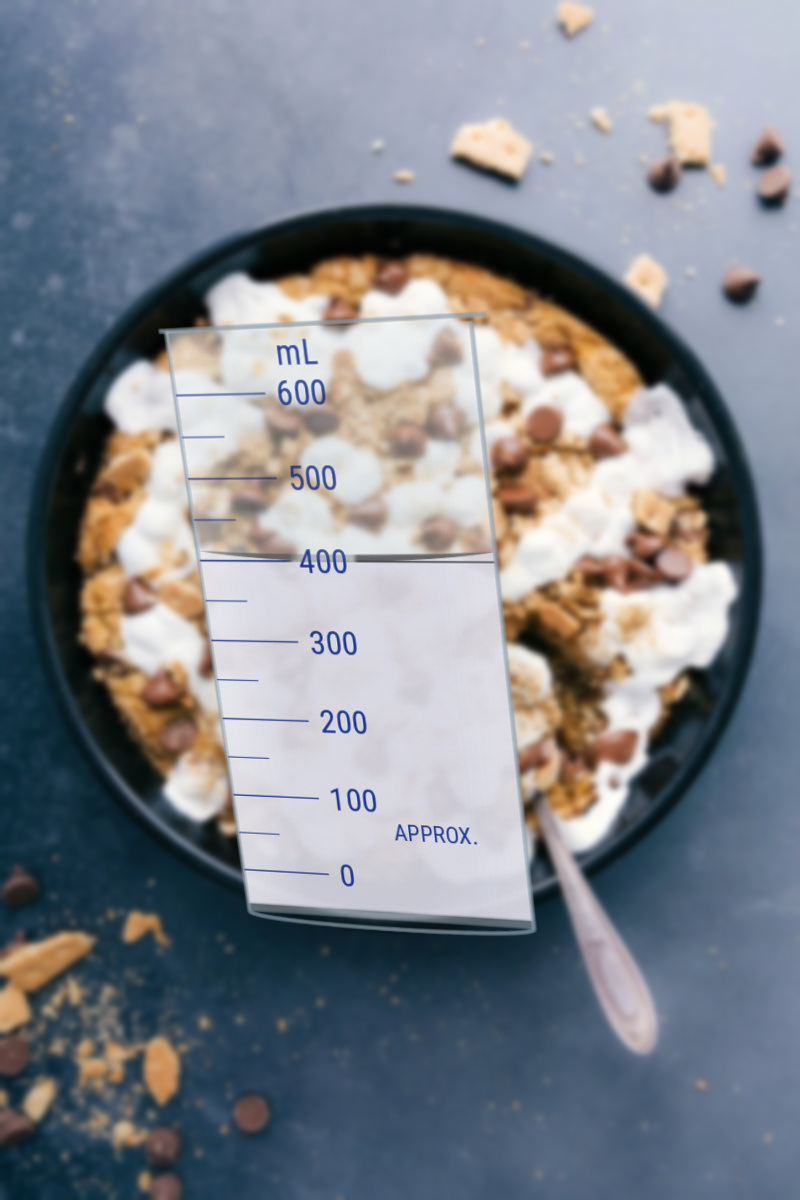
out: **400** mL
